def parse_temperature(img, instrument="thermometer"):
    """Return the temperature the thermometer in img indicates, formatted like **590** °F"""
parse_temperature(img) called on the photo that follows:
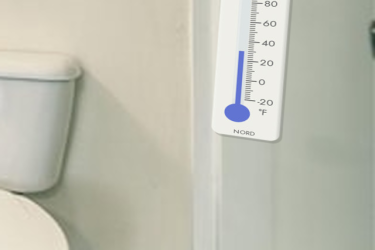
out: **30** °F
